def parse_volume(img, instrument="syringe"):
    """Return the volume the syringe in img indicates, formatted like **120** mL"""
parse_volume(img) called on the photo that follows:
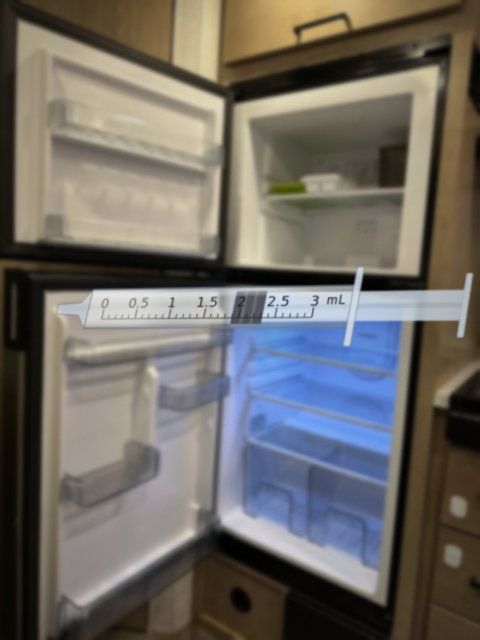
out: **1.9** mL
